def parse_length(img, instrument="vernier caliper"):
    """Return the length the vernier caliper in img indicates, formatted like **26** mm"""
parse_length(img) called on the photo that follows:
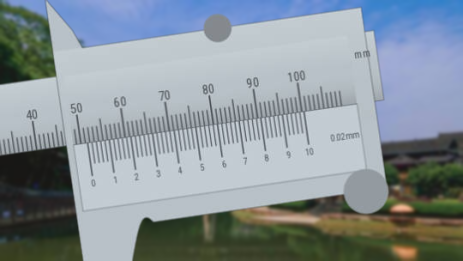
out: **51.5** mm
